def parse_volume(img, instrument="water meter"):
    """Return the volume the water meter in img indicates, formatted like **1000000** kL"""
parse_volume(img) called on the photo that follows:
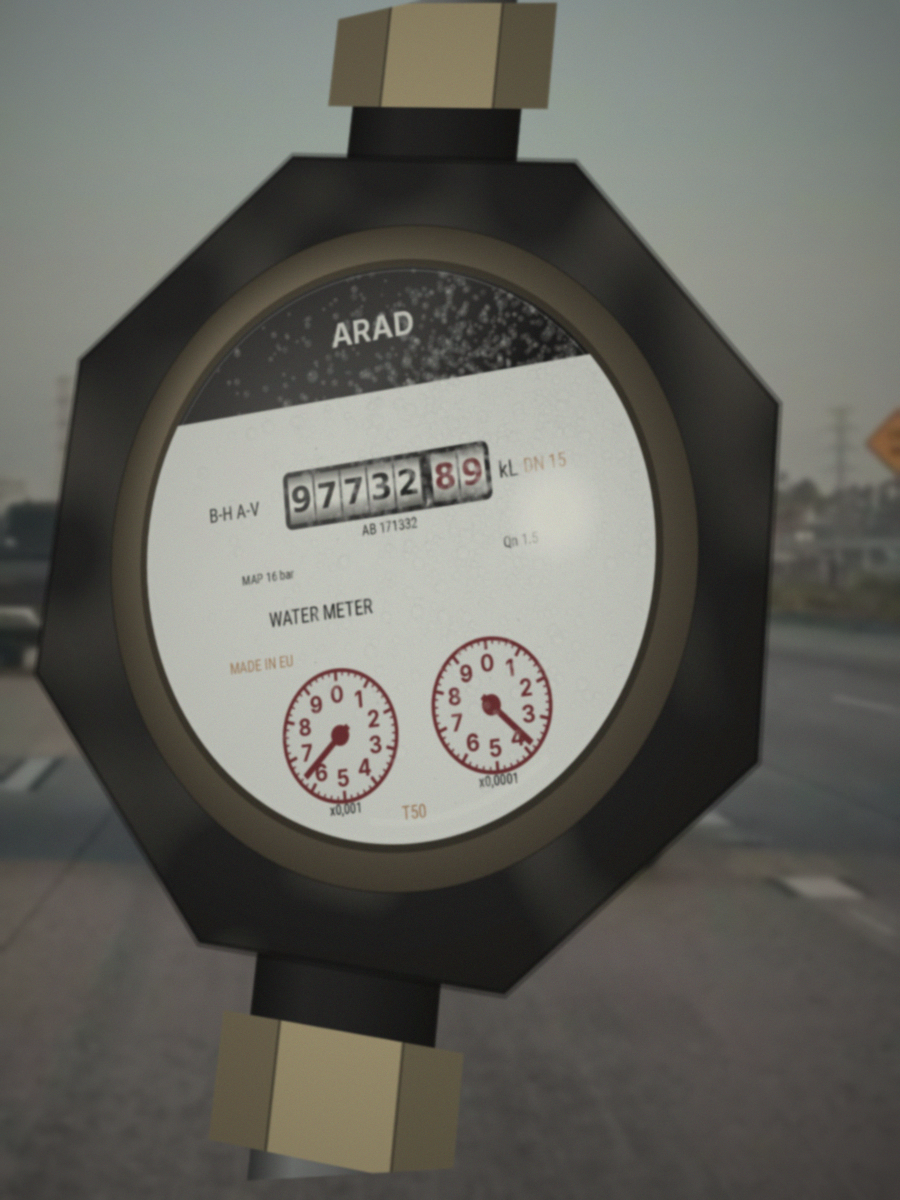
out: **97732.8963** kL
